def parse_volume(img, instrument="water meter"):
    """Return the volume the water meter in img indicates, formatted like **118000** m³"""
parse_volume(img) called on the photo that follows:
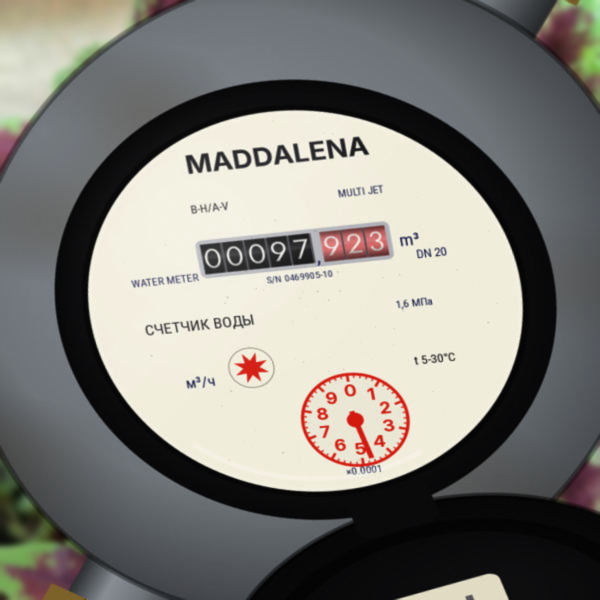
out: **97.9234** m³
